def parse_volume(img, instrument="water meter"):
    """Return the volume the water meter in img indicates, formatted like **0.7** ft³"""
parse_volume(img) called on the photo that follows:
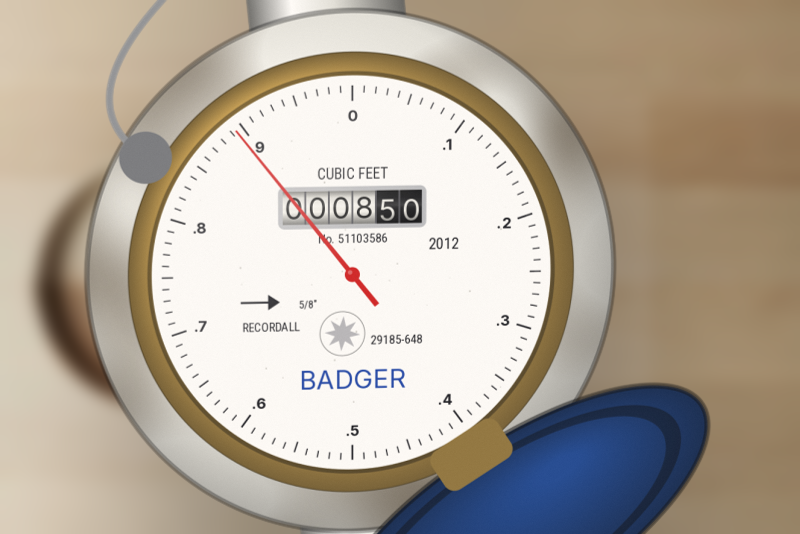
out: **849.89** ft³
